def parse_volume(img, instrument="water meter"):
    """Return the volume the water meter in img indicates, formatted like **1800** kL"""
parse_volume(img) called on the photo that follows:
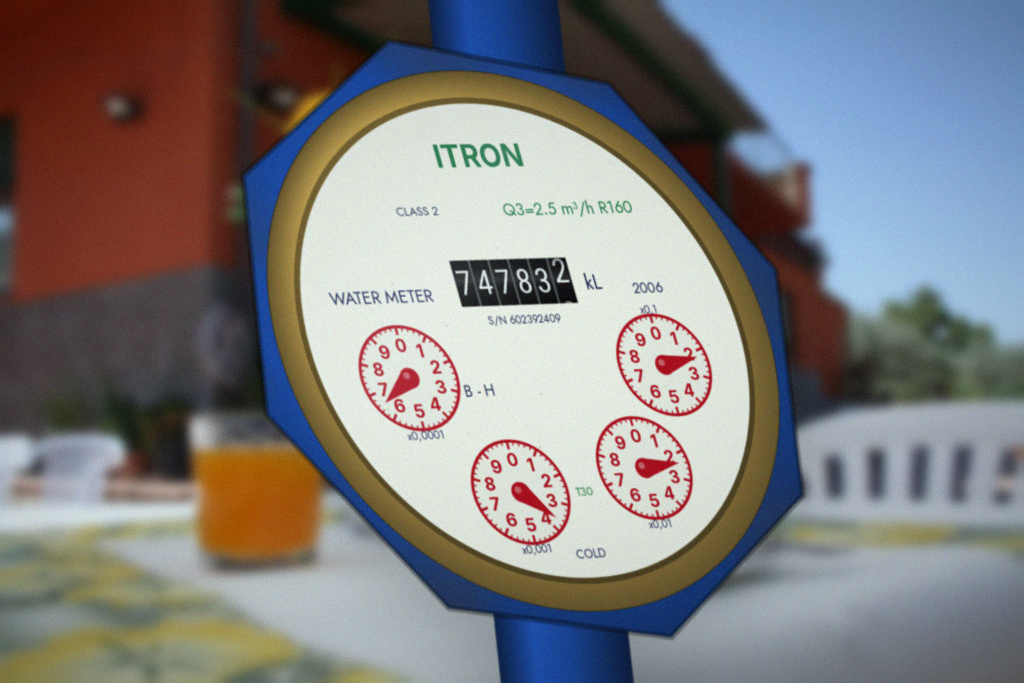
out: **747832.2236** kL
